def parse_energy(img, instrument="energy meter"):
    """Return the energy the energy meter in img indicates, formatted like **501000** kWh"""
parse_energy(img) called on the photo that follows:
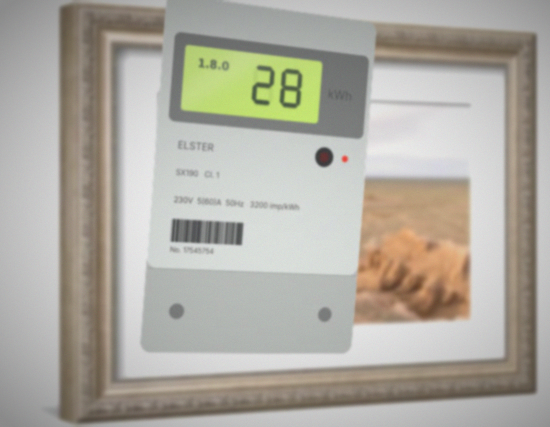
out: **28** kWh
